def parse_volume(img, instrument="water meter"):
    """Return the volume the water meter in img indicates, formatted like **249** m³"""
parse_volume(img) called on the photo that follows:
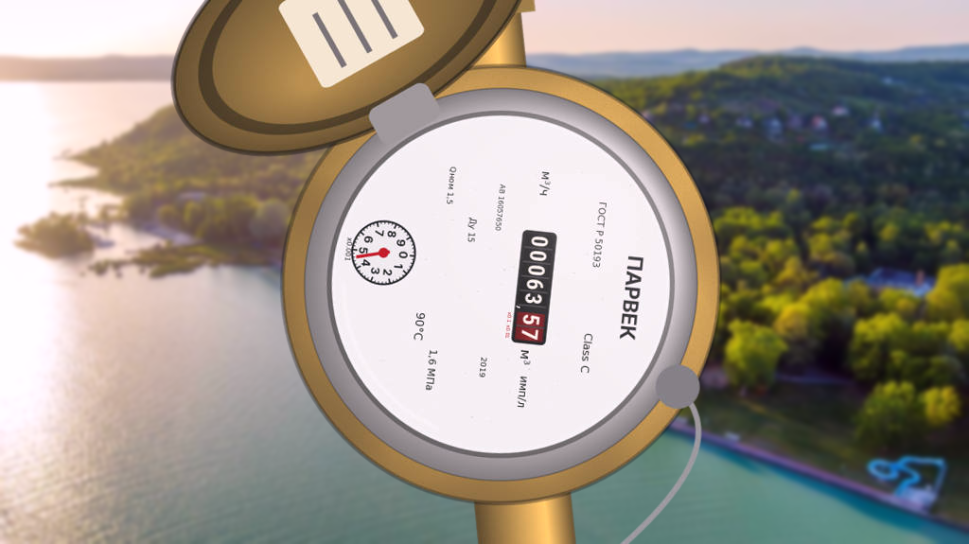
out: **63.574** m³
